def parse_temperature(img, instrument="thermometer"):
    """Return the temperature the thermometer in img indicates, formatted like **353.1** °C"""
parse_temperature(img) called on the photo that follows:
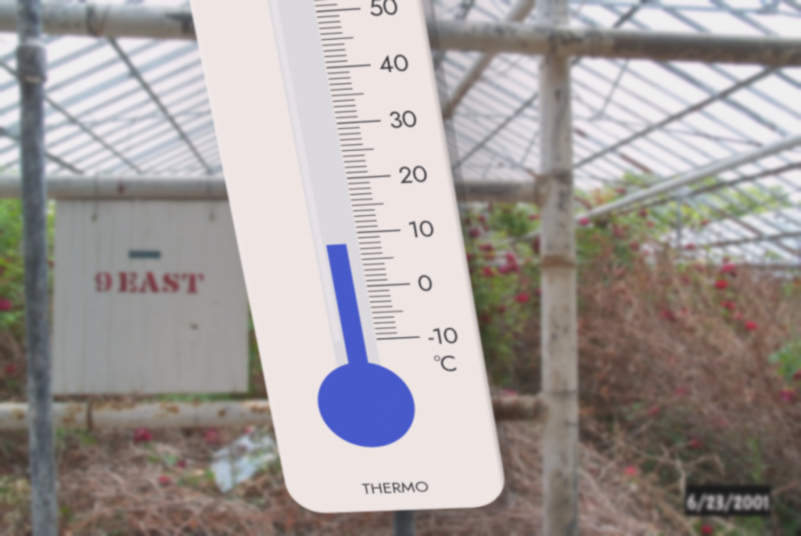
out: **8** °C
